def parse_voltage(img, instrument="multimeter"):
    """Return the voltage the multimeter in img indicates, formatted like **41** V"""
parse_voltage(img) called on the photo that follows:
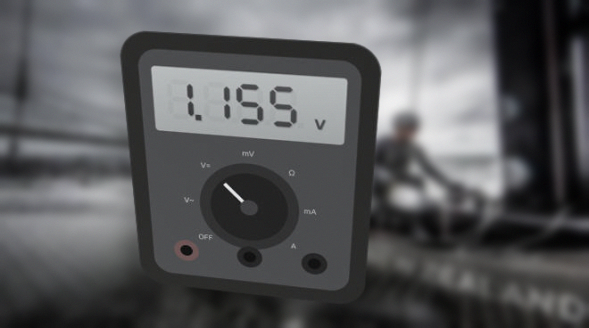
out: **1.155** V
